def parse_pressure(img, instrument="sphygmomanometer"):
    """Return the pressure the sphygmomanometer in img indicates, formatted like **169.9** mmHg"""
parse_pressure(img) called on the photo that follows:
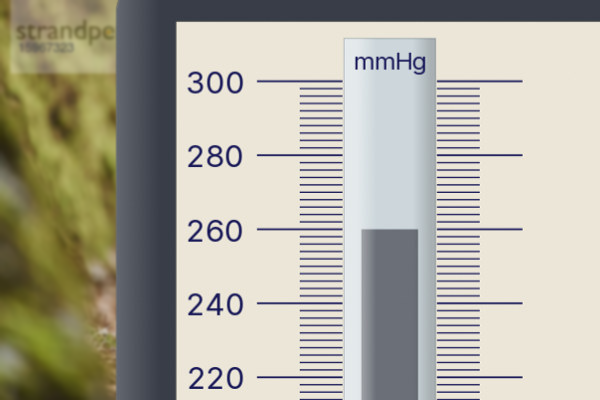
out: **260** mmHg
